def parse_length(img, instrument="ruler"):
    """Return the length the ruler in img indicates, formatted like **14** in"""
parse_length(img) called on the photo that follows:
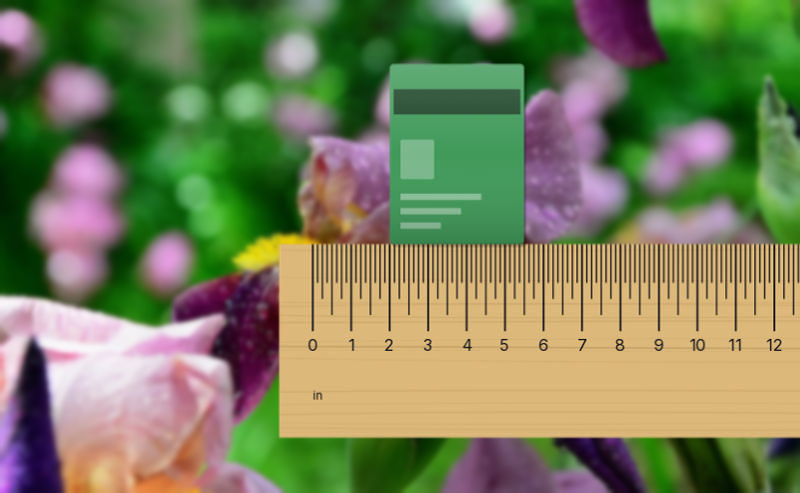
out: **3.5** in
